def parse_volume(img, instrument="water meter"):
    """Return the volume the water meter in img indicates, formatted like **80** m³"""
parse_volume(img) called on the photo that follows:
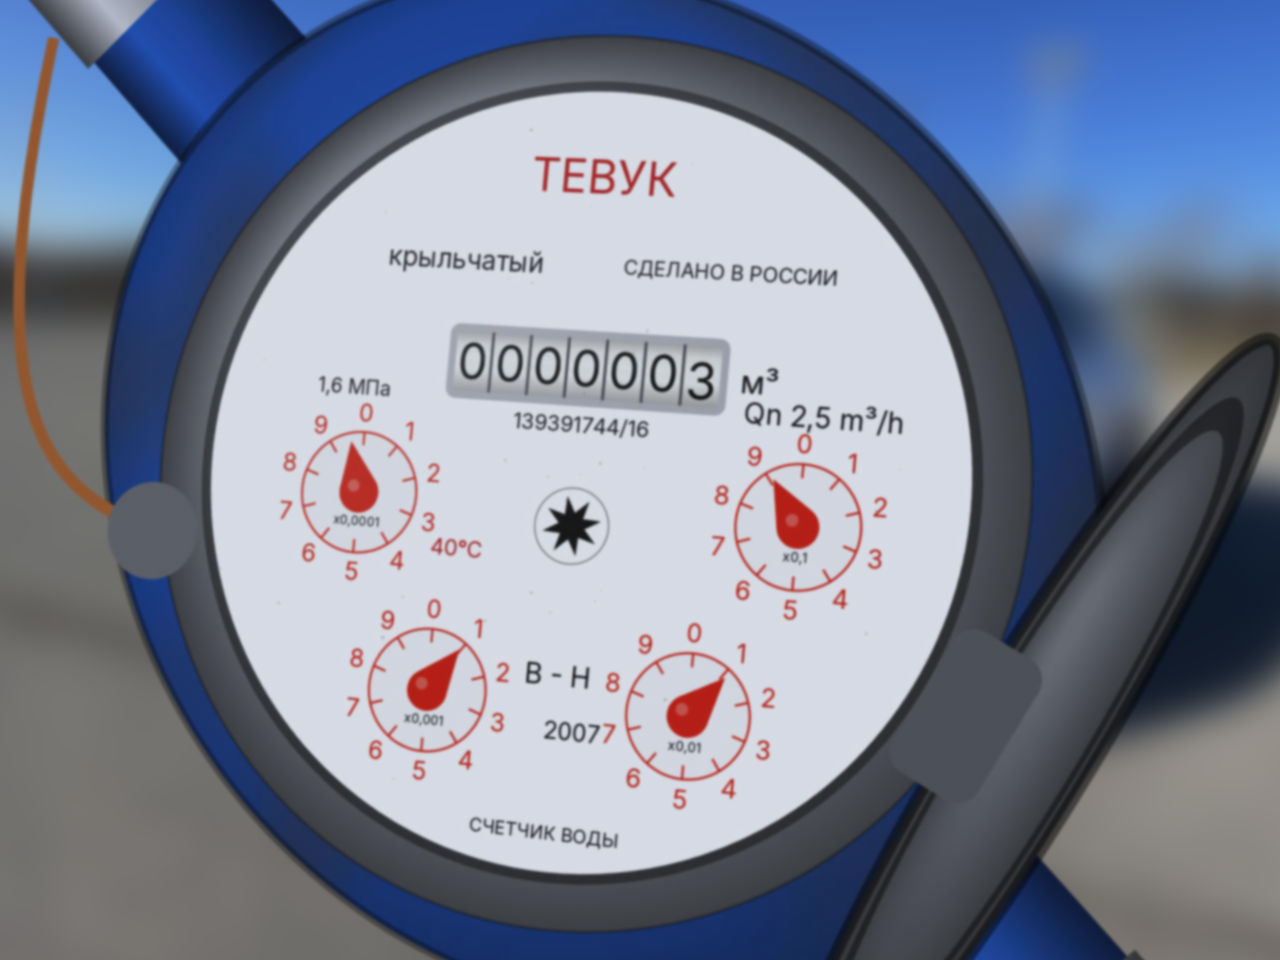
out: **2.9109** m³
